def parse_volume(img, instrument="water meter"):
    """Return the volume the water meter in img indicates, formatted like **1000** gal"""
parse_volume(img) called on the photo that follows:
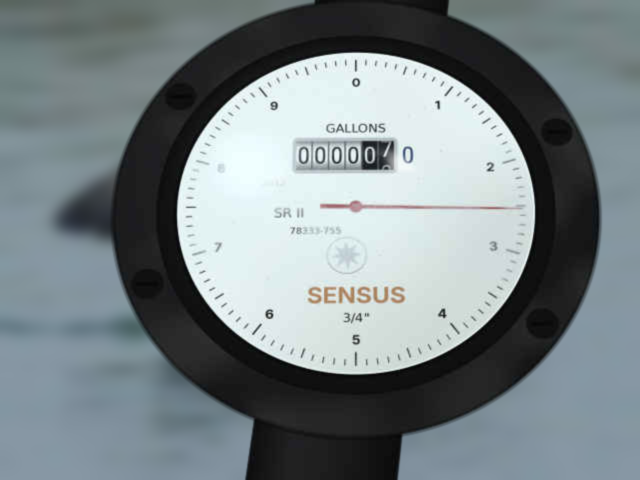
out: **72.5** gal
